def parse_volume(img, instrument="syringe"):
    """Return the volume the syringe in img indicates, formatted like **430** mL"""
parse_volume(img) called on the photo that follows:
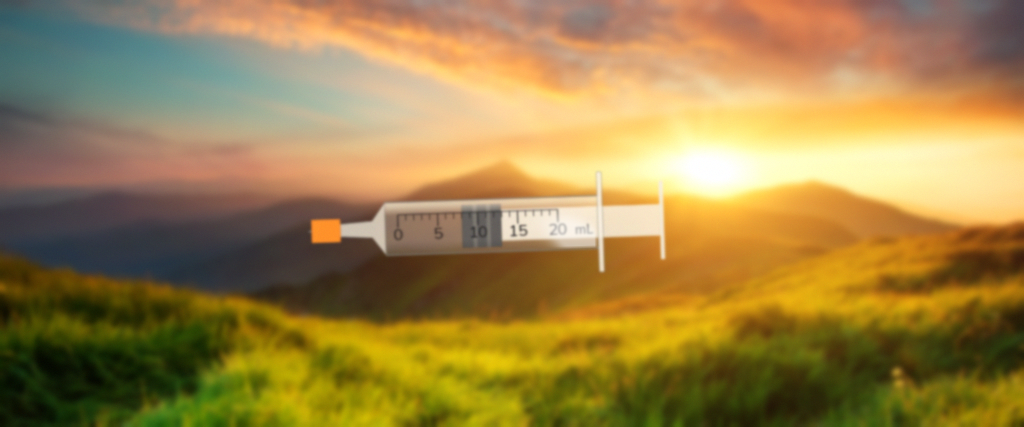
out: **8** mL
